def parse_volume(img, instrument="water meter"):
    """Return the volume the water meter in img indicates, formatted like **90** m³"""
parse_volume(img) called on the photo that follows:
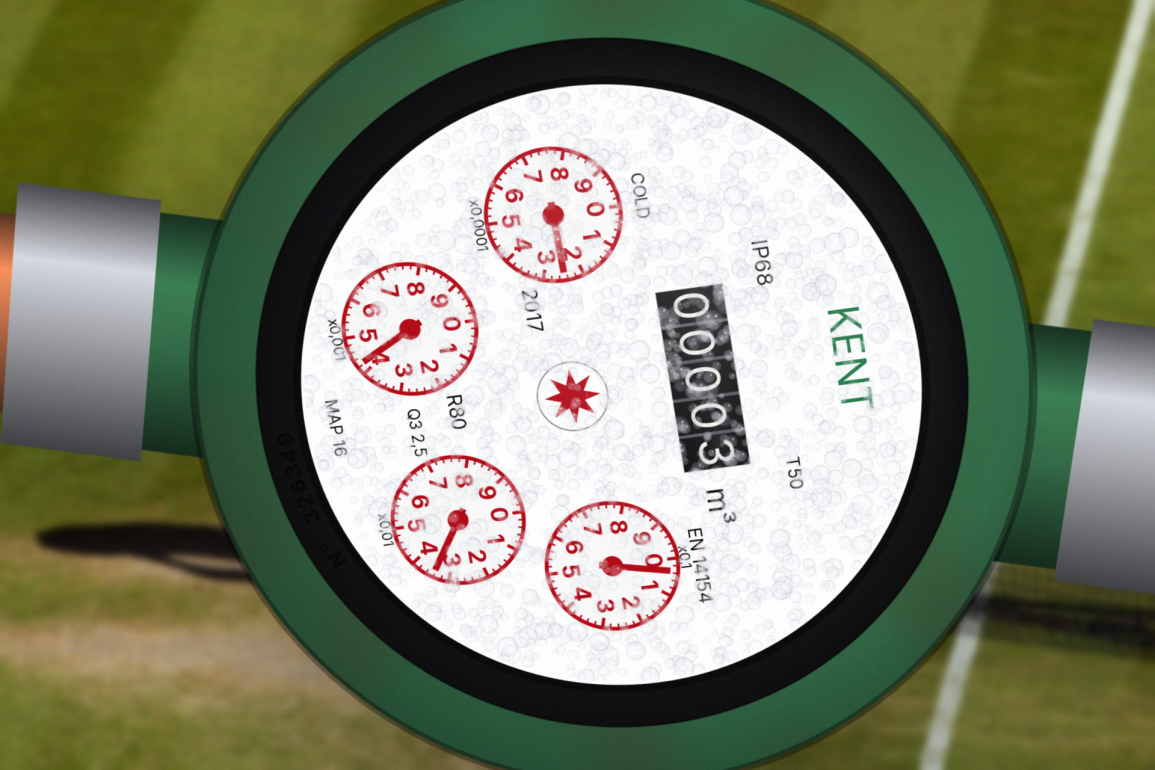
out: **3.0342** m³
